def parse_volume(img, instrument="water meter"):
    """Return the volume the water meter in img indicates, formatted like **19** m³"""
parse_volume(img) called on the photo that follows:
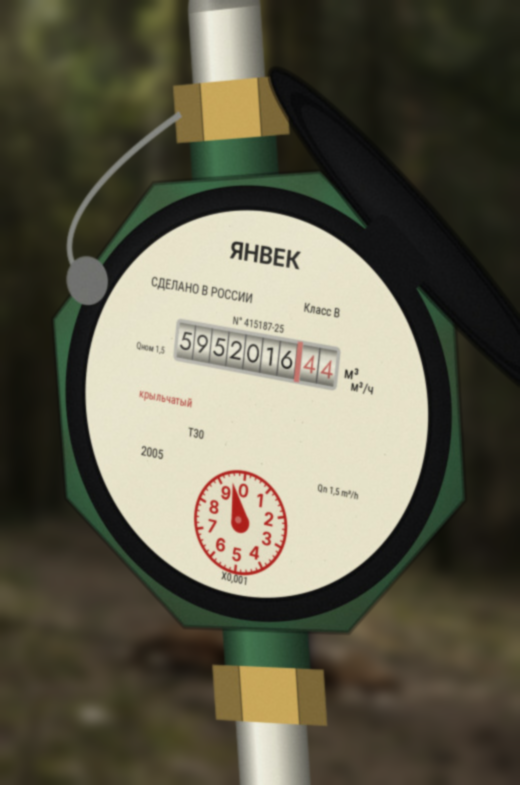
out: **5952016.439** m³
